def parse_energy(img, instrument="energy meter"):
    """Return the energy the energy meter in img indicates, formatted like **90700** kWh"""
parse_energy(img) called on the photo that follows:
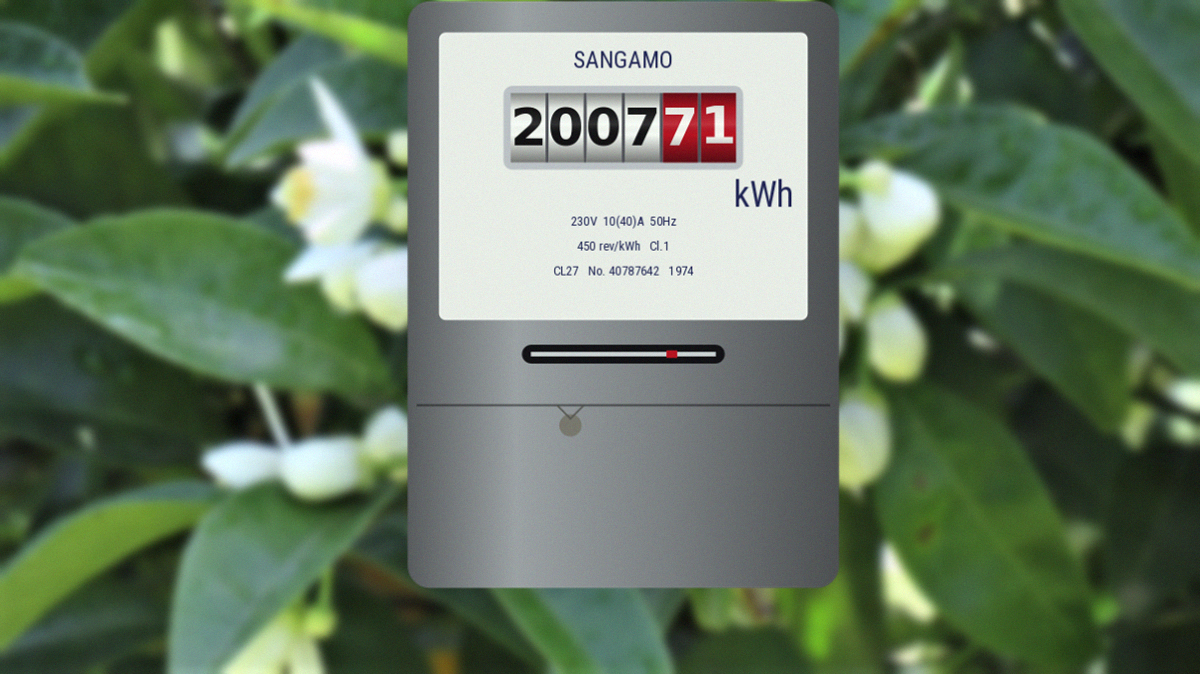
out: **2007.71** kWh
